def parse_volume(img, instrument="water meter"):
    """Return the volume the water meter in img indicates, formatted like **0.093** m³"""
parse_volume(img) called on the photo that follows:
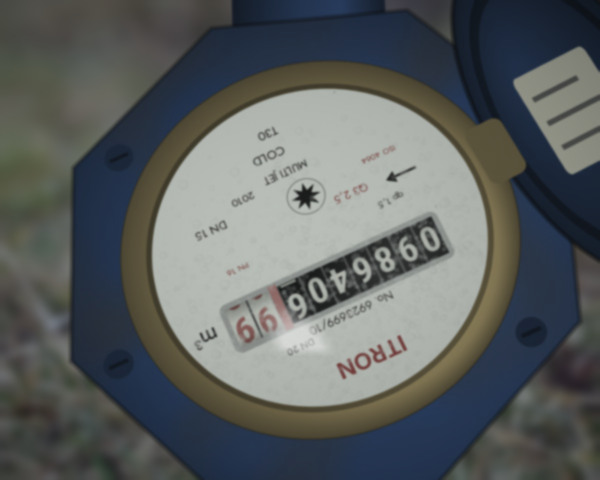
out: **986406.99** m³
